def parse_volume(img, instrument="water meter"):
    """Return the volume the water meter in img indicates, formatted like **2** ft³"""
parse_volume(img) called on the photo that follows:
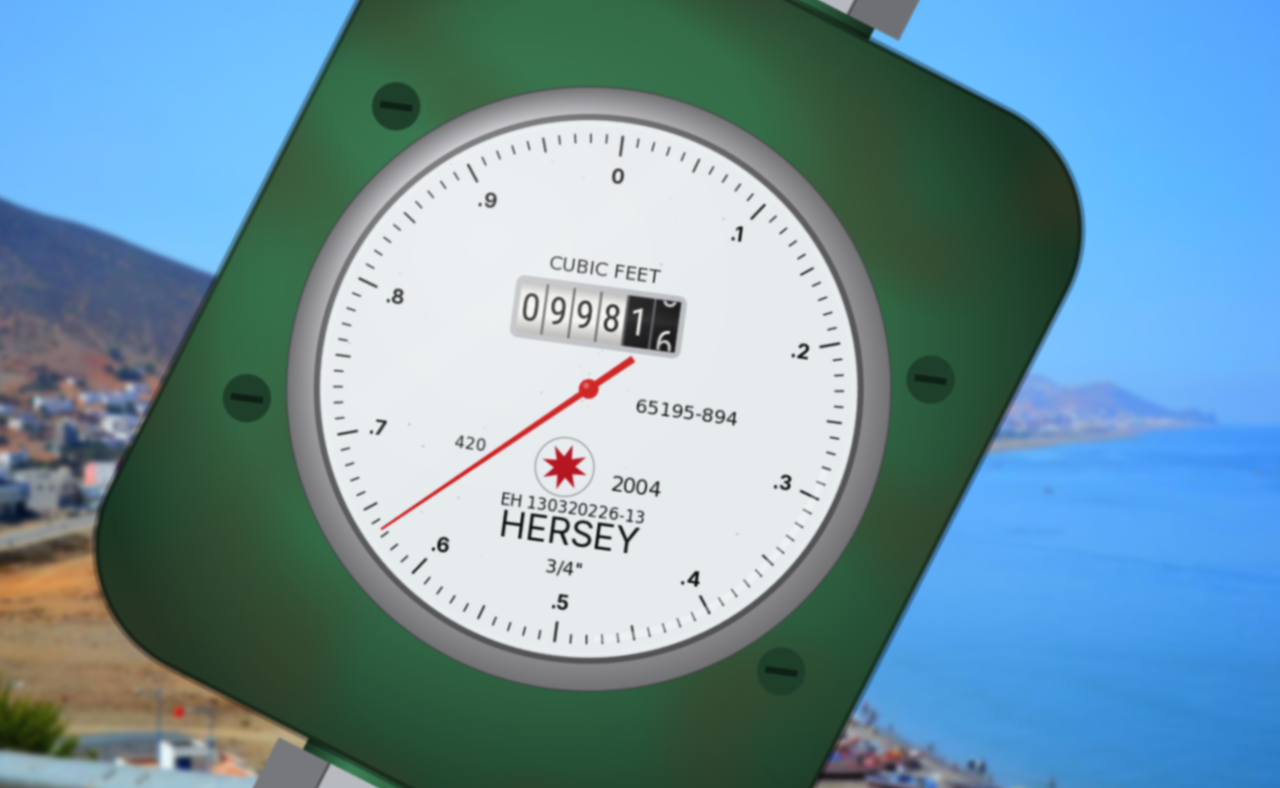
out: **99815.63** ft³
